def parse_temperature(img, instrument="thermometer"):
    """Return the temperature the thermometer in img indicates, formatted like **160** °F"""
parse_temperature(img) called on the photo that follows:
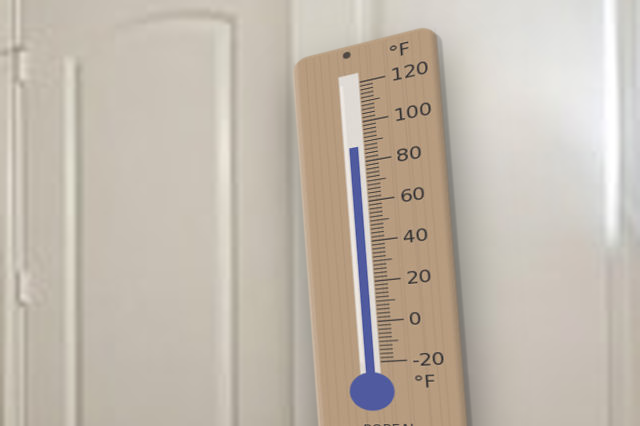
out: **88** °F
